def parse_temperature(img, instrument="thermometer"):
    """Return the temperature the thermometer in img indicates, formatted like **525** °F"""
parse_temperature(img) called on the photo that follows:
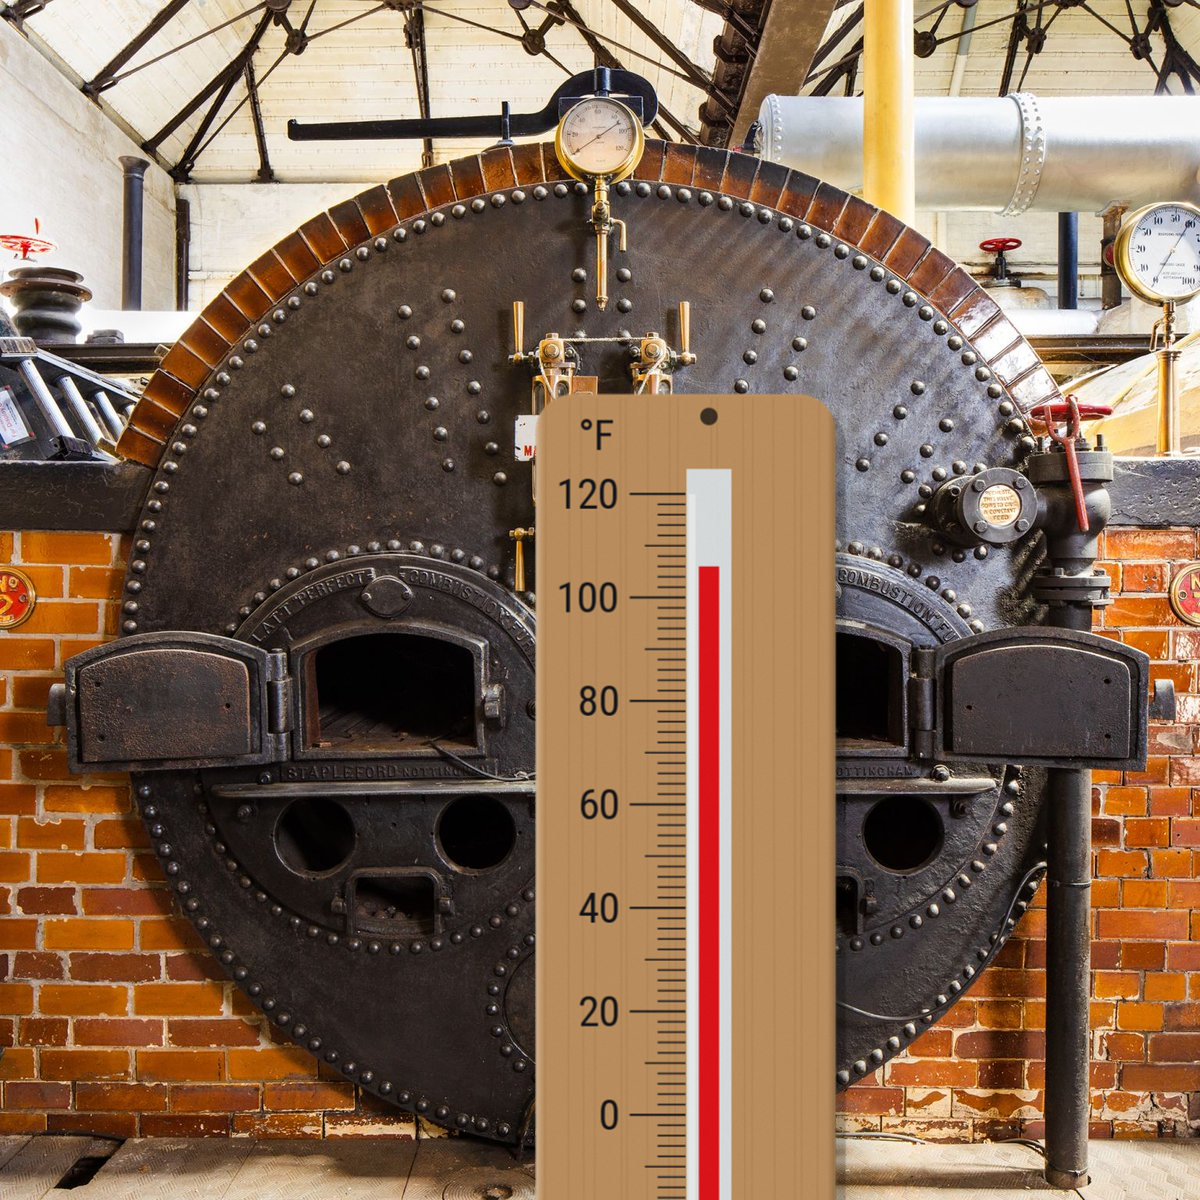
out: **106** °F
